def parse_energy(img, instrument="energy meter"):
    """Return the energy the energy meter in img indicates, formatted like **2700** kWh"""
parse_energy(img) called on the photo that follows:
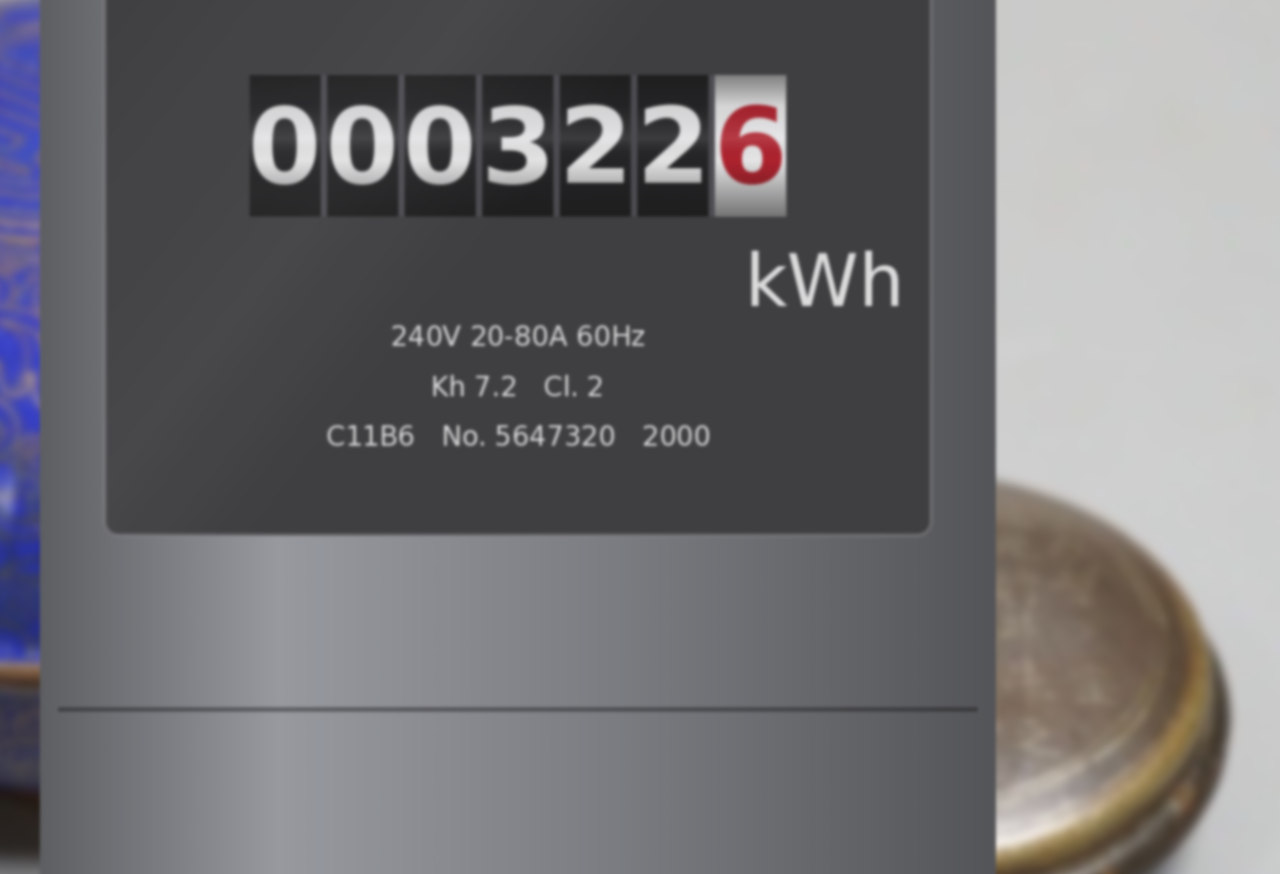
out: **322.6** kWh
